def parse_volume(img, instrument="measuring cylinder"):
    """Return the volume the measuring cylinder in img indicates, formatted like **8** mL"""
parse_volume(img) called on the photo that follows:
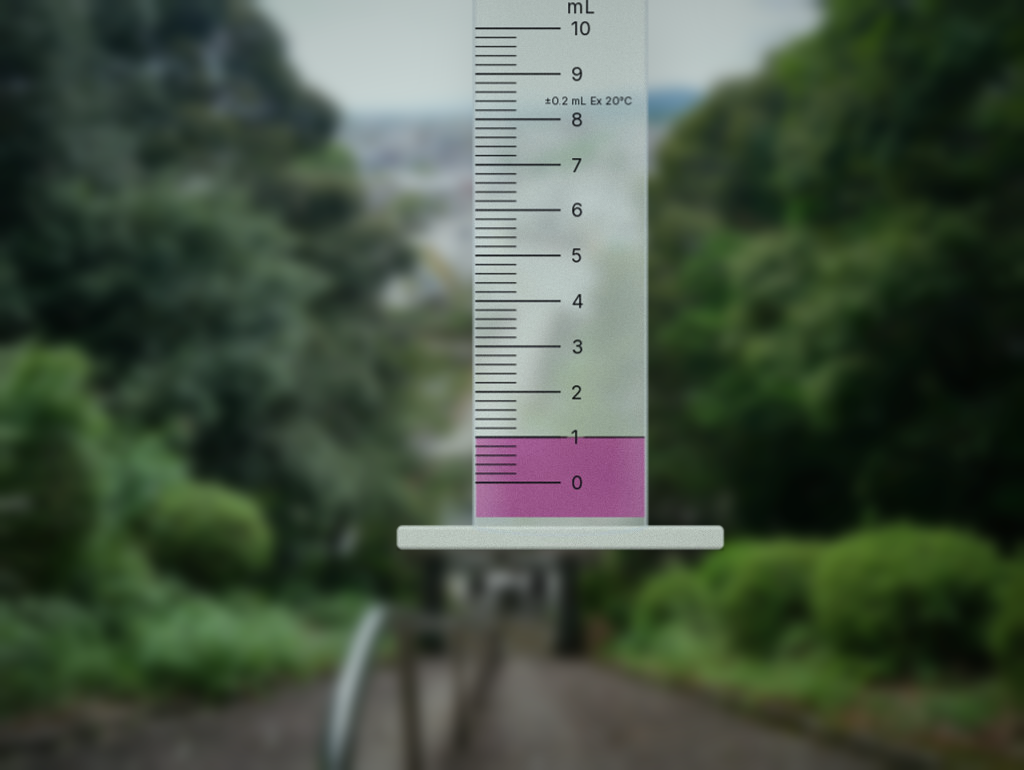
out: **1** mL
